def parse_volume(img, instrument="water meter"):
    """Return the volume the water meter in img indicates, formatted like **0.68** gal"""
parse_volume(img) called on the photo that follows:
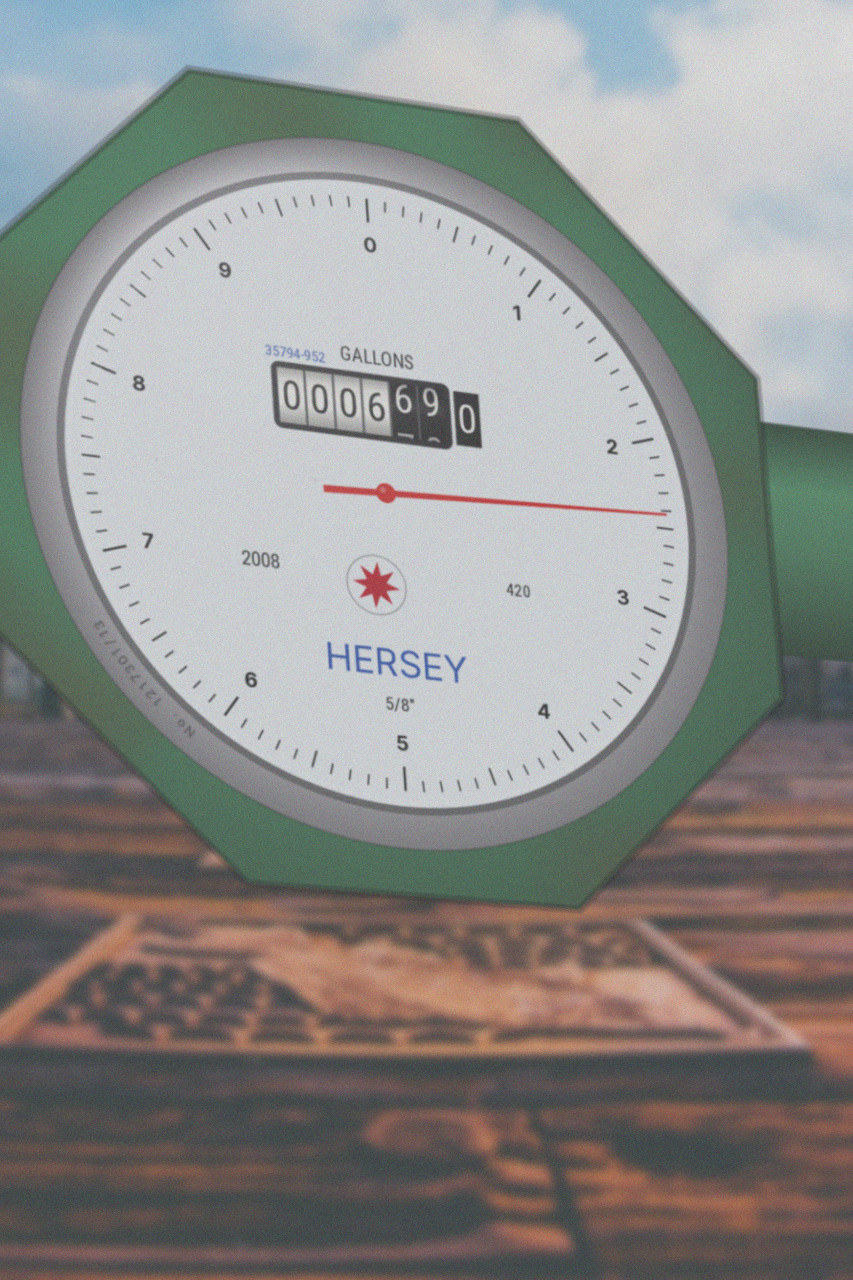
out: **6692.4** gal
